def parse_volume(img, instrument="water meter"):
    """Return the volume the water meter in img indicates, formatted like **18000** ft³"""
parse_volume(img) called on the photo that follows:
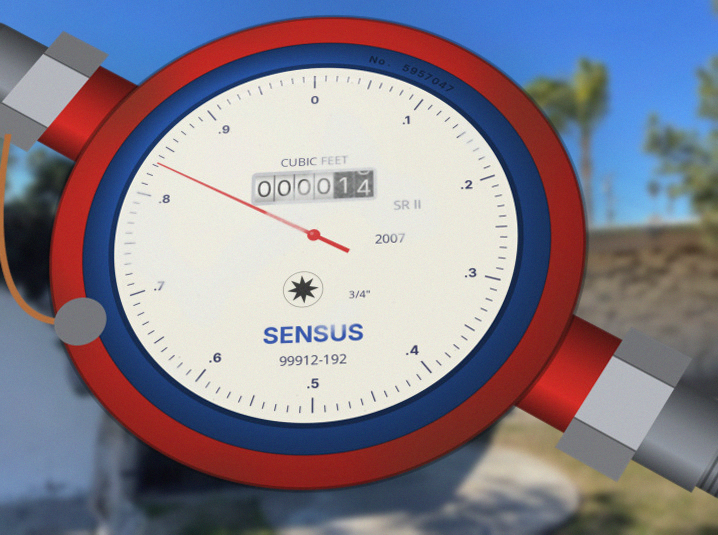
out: **13.83** ft³
